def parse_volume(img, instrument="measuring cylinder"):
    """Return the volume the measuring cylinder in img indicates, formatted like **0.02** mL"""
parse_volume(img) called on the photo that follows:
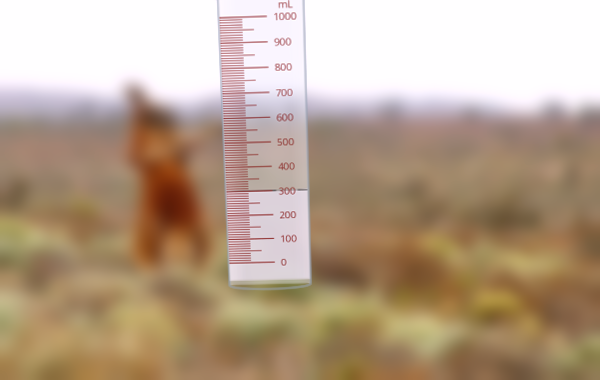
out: **300** mL
